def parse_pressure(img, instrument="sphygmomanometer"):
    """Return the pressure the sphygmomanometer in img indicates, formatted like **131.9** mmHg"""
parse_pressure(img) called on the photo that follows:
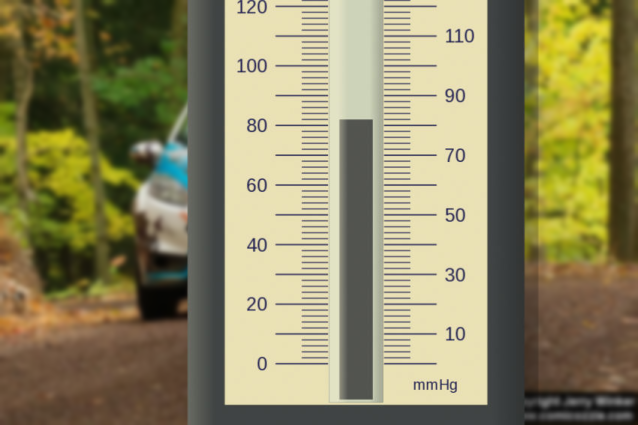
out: **82** mmHg
